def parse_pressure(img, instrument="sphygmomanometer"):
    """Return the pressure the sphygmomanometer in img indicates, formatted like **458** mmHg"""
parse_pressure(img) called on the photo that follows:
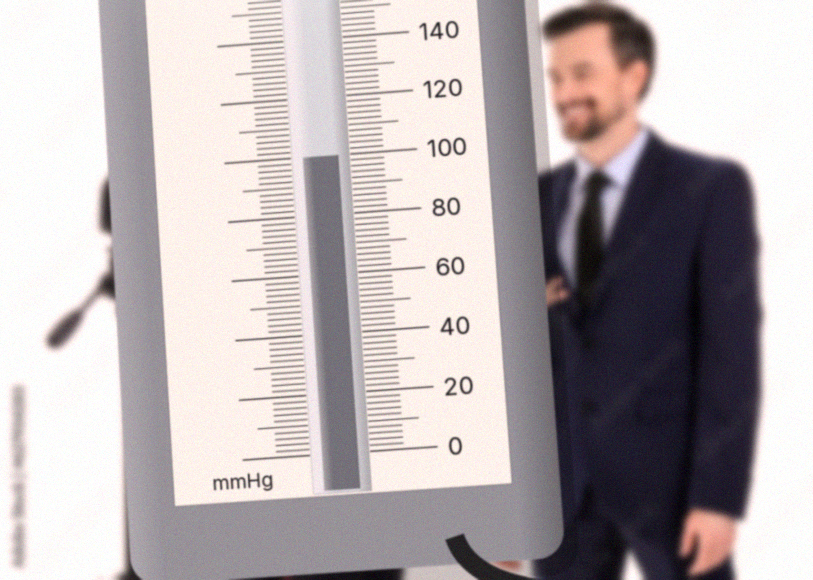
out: **100** mmHg
